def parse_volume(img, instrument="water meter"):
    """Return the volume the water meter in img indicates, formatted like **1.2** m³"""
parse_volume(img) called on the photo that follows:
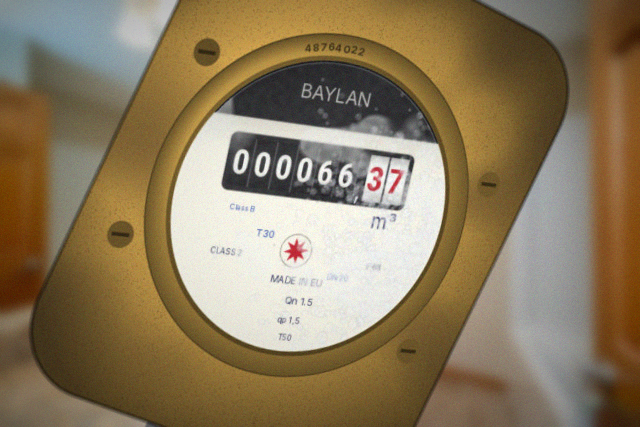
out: **66.37** m³
